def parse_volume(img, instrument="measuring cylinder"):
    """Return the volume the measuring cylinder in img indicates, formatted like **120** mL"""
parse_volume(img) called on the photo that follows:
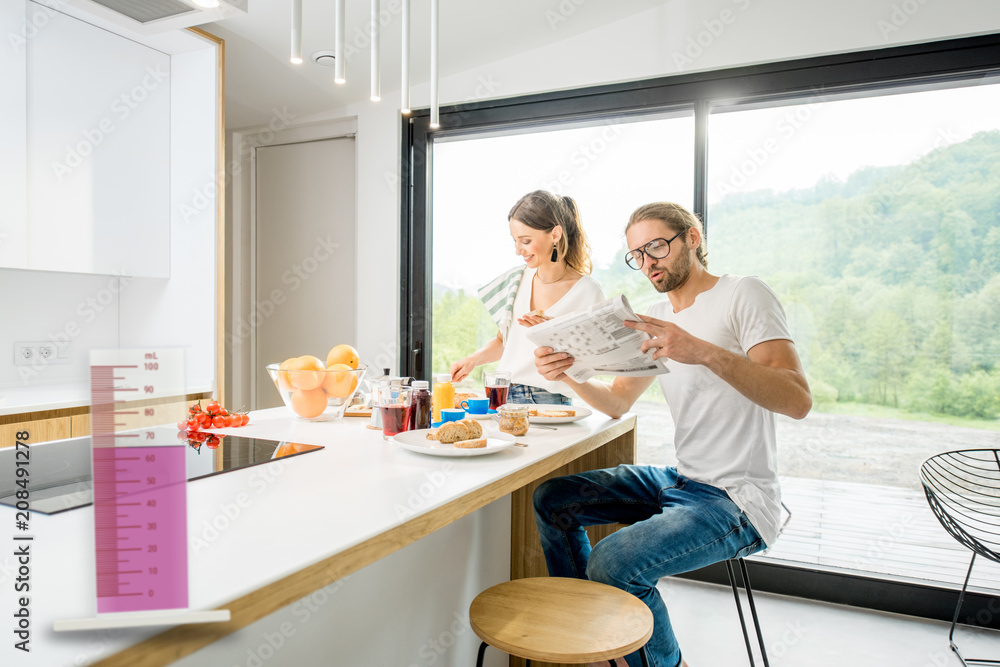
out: **65** mL
